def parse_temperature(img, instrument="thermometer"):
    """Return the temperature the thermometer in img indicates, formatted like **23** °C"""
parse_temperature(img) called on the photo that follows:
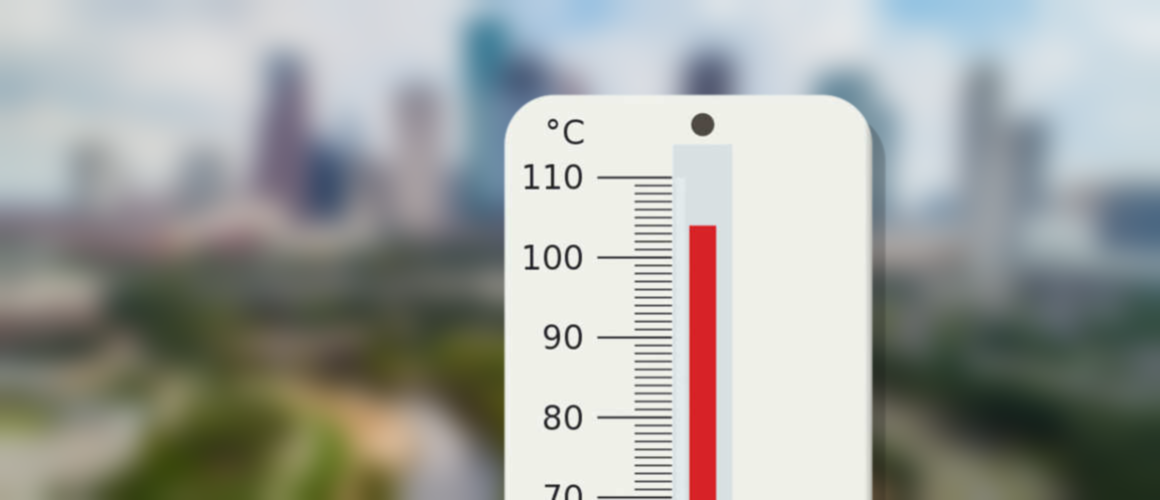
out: **104** °C
